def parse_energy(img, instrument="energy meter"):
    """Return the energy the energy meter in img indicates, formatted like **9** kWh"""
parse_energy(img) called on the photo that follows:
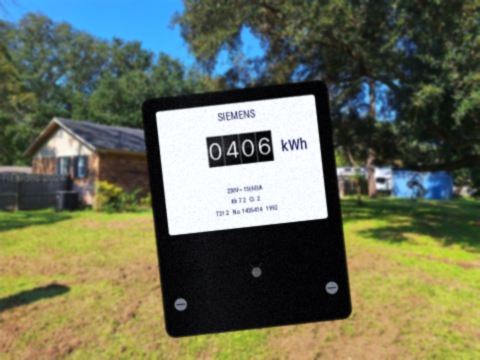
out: **406** kWh
